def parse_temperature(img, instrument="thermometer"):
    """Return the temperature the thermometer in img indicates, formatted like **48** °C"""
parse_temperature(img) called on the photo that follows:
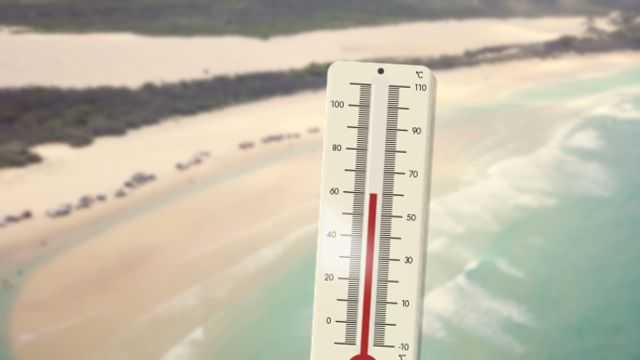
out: **60** °C
